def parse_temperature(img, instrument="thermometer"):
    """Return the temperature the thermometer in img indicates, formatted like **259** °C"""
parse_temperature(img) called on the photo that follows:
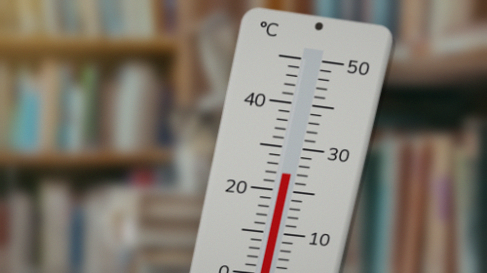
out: **24** °C
